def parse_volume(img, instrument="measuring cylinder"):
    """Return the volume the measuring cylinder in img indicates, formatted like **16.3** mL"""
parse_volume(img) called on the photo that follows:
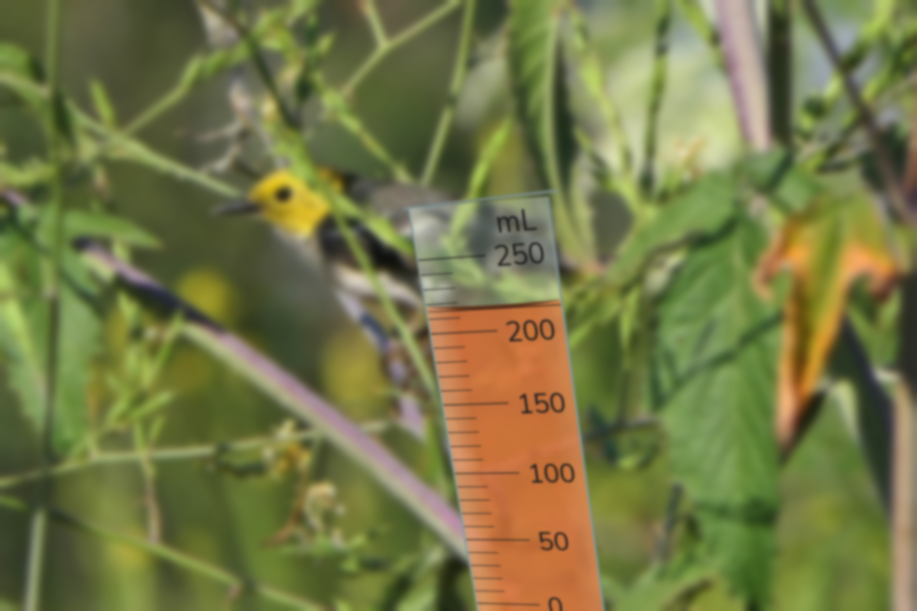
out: **215** mL
